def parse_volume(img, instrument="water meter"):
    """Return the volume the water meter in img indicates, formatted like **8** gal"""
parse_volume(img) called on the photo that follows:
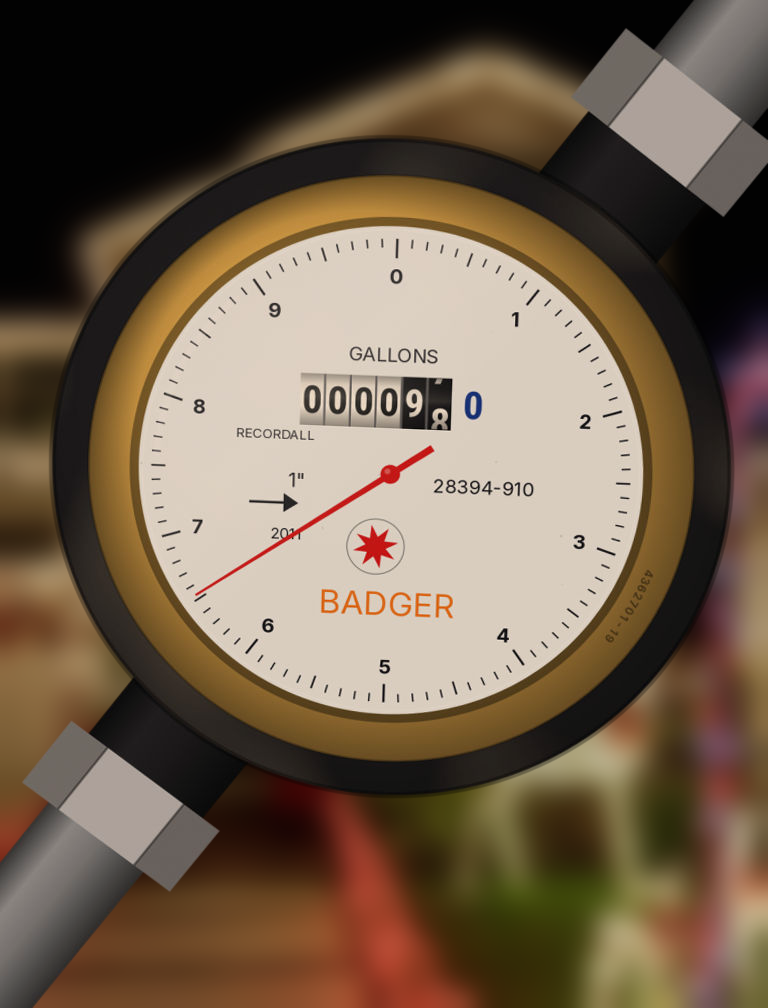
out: **976.5** gal
